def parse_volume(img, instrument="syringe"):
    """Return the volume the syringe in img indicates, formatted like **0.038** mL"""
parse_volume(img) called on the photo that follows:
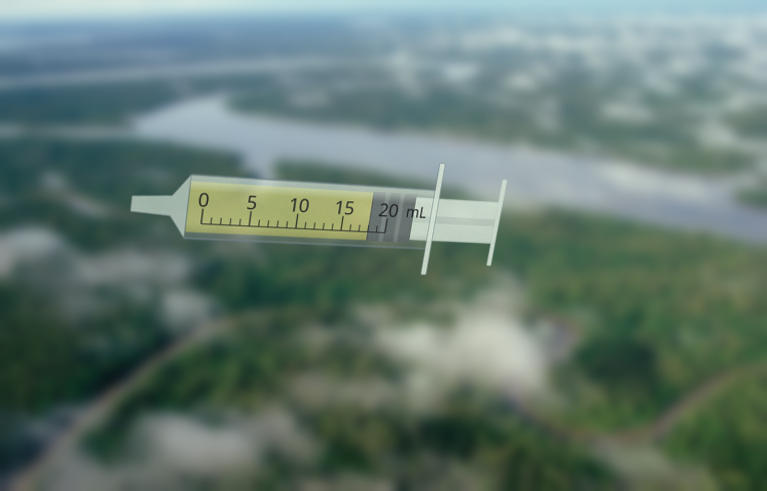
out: **18** mL
